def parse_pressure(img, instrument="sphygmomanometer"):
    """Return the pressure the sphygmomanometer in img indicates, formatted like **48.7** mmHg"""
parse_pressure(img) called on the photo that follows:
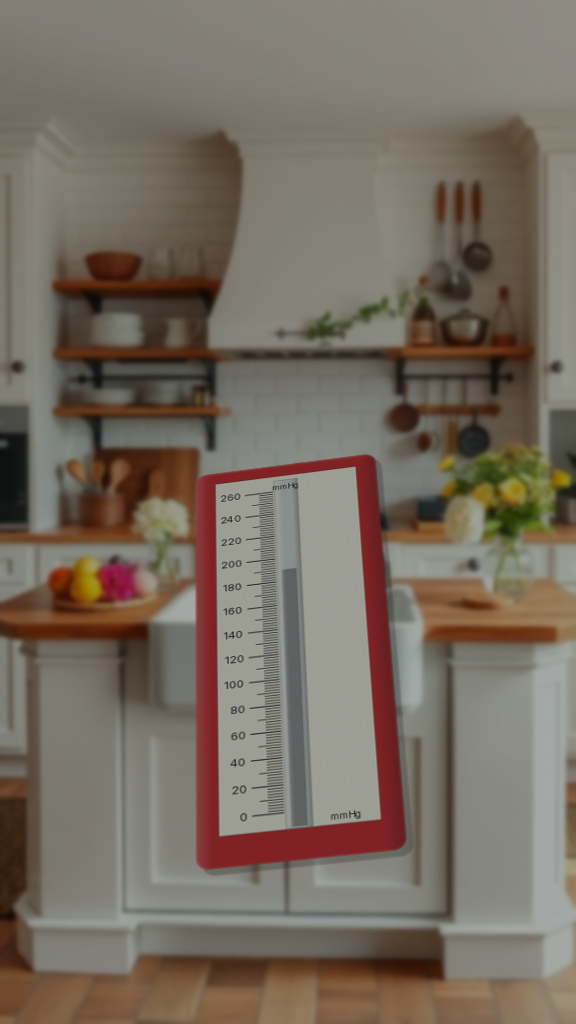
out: **190** mmHg
